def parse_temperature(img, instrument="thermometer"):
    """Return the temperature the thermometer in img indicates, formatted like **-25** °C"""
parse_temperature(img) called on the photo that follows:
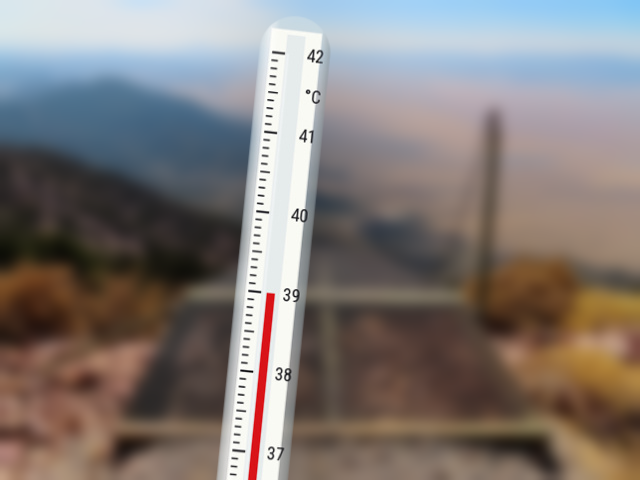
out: **39** °C
